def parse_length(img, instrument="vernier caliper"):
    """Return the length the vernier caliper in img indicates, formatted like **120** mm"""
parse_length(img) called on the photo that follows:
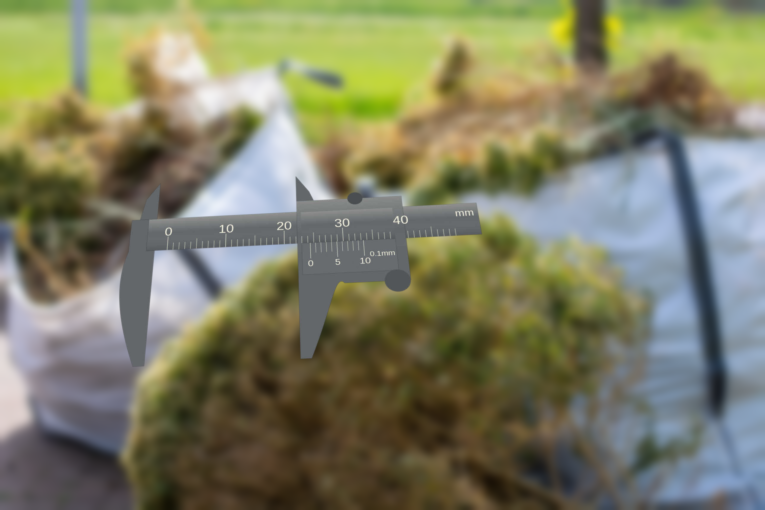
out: **24.4** mm
